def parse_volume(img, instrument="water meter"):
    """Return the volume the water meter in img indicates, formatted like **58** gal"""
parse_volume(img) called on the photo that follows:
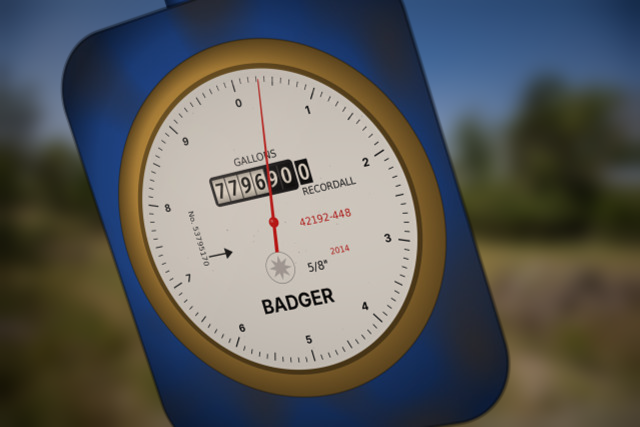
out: **7796900.3** gal
